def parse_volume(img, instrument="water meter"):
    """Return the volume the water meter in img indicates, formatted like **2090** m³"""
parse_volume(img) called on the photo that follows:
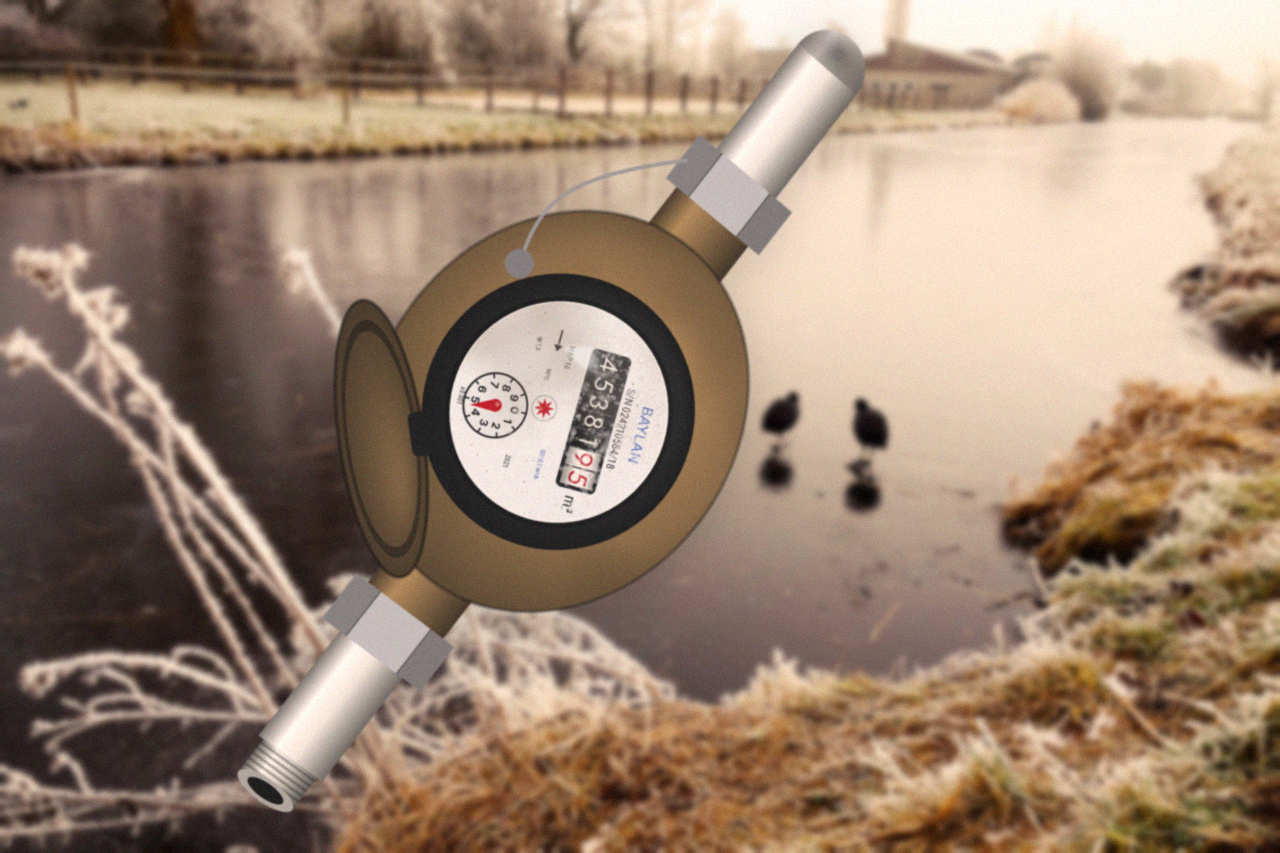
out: **45381.954** m³
